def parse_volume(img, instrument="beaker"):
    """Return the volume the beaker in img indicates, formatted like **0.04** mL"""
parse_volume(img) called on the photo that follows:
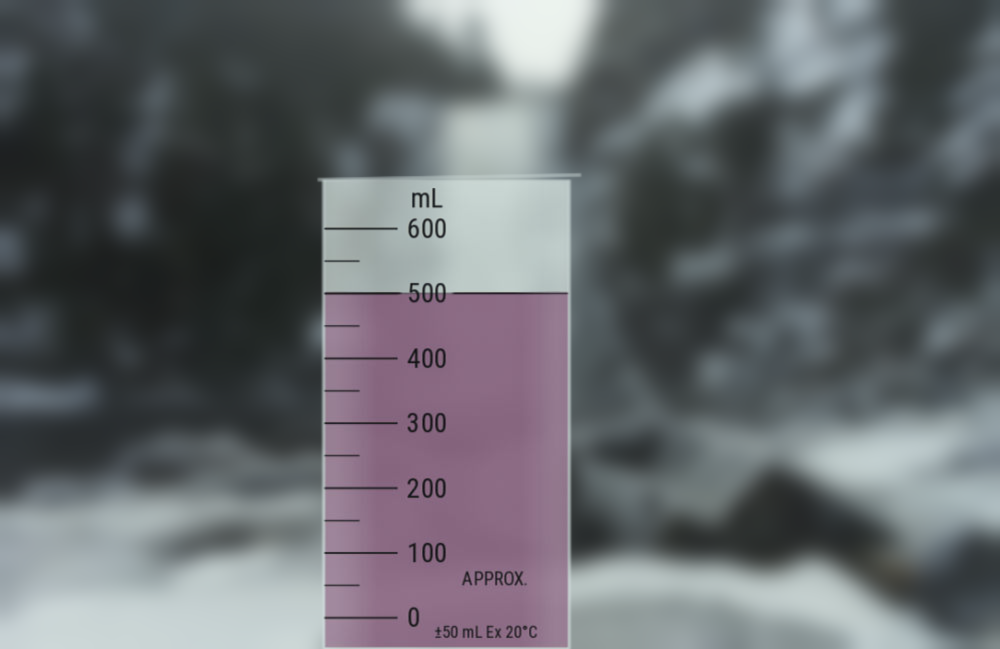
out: **500** mL
